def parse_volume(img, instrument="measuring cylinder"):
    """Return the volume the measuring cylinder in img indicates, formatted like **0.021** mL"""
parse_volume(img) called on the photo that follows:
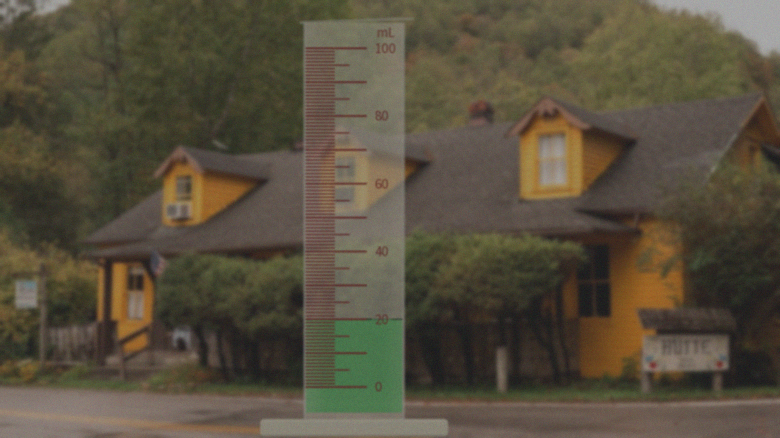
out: **20** mL
